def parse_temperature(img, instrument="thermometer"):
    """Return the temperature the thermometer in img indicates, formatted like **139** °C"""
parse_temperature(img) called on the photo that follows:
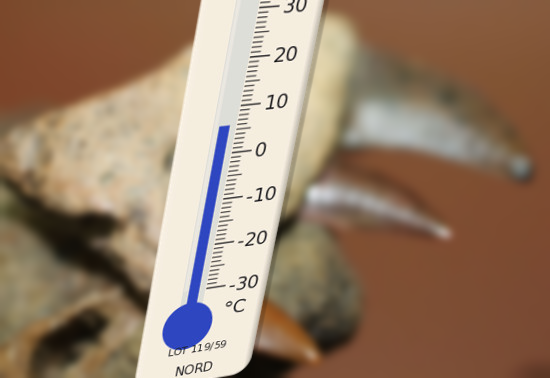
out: **6** °C
